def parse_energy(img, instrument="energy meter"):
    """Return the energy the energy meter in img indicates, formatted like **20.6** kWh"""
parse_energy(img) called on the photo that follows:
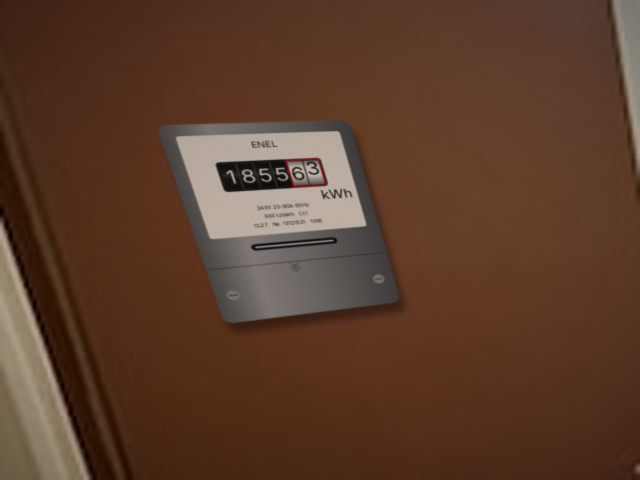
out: **1855.63** kWh
